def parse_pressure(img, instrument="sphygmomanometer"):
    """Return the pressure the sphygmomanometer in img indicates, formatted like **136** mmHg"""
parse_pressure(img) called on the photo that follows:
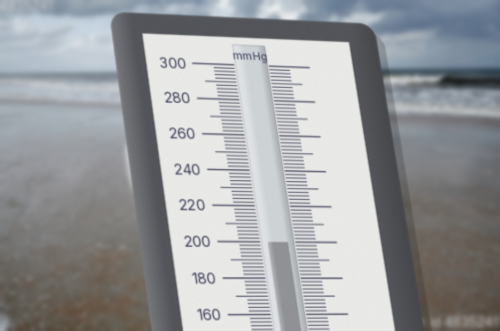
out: **200** mmHg
